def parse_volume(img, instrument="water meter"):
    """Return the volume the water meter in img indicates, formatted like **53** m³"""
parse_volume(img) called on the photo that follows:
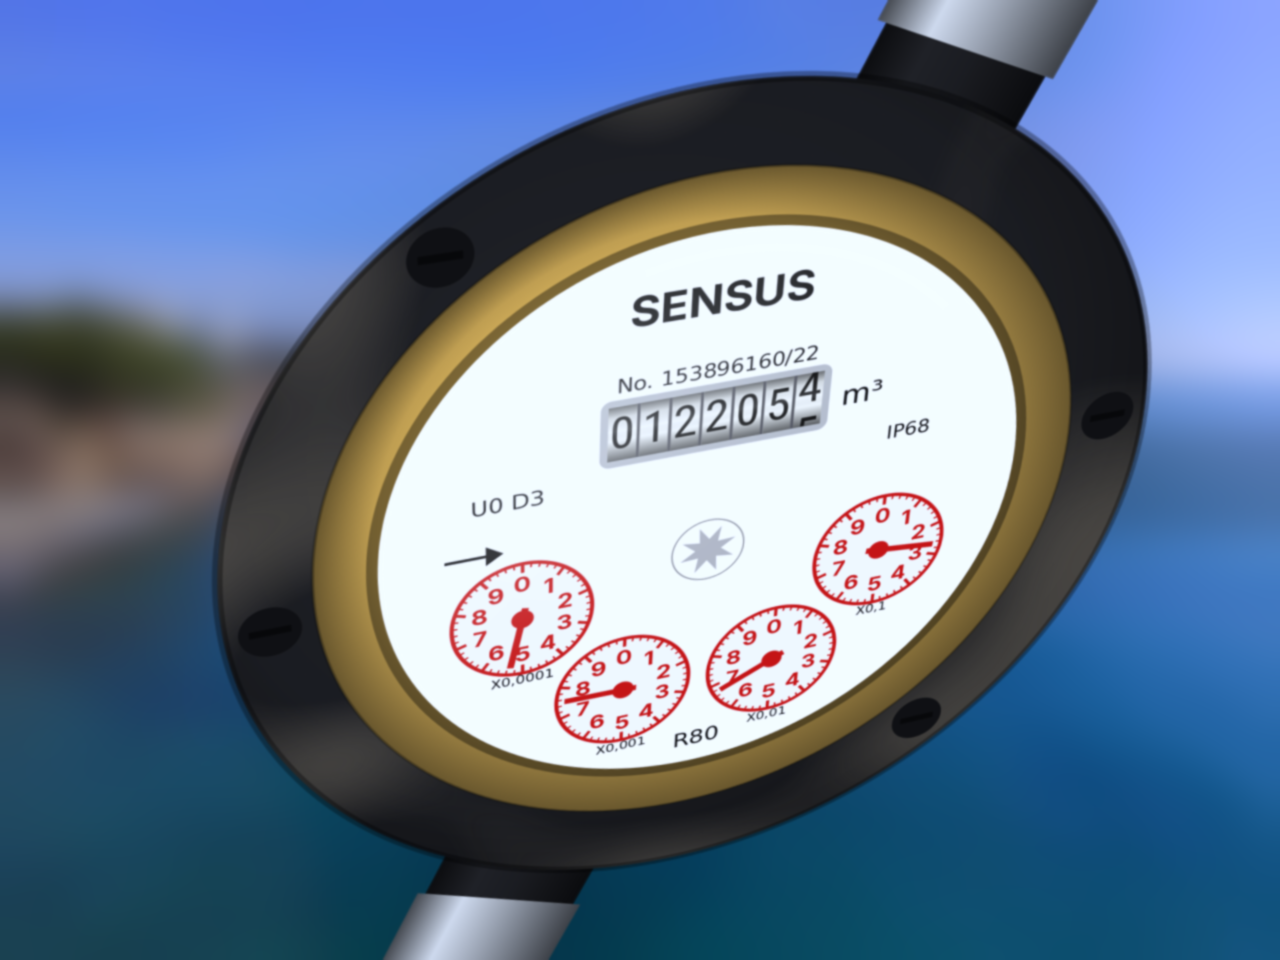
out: **122054.2675** m³
